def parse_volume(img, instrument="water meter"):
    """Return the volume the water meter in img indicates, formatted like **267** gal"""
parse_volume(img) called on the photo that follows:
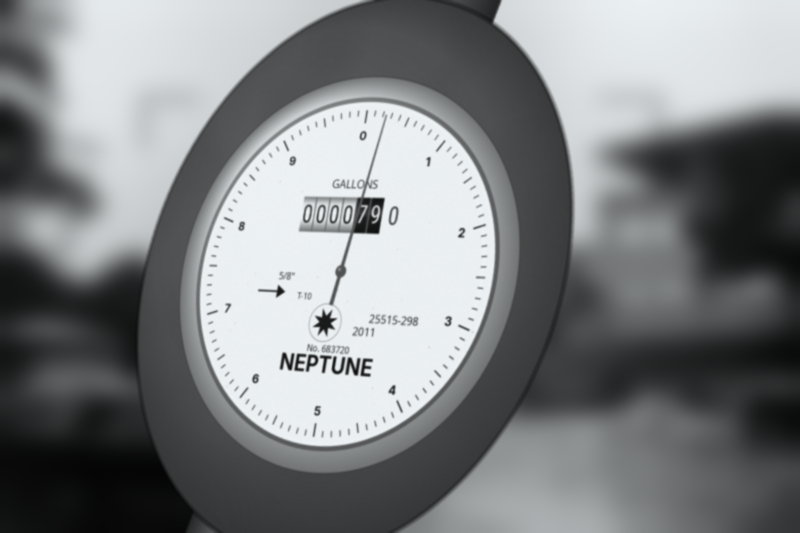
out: **790.2** gal
